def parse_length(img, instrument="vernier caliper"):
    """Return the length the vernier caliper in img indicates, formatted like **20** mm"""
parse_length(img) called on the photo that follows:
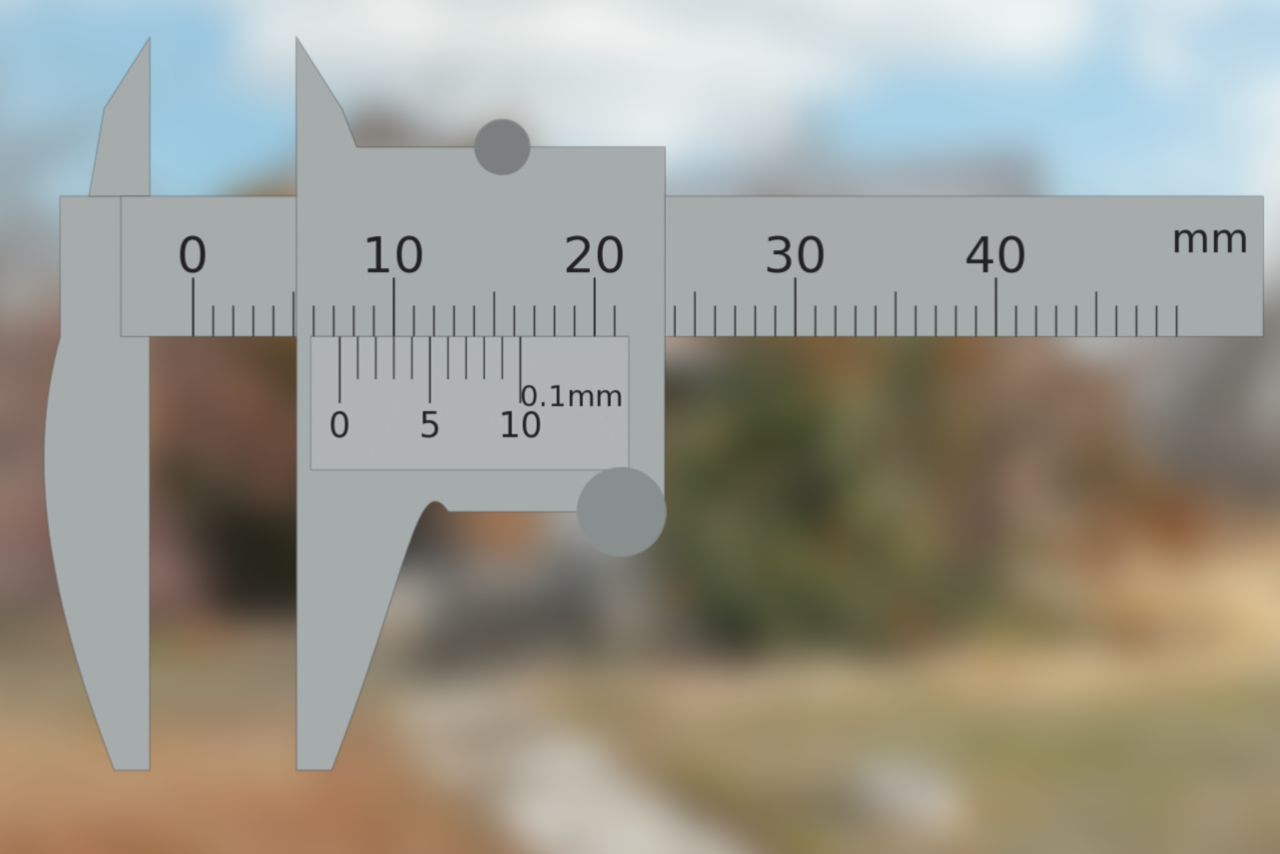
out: **7.3** mm
